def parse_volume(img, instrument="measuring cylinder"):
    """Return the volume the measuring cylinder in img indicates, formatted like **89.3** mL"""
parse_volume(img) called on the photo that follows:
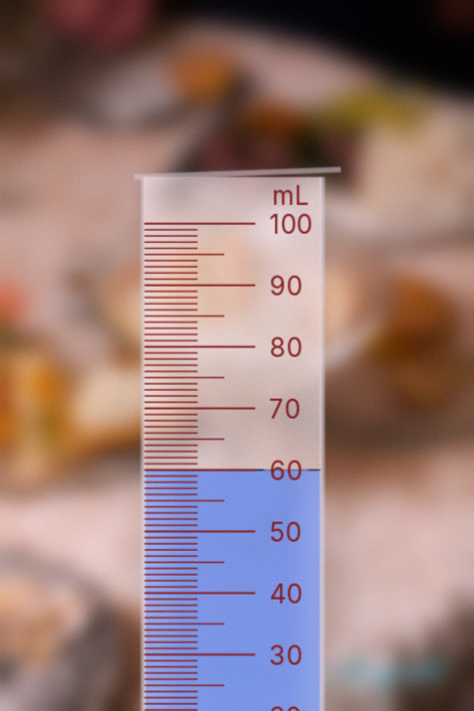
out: **60** mL
